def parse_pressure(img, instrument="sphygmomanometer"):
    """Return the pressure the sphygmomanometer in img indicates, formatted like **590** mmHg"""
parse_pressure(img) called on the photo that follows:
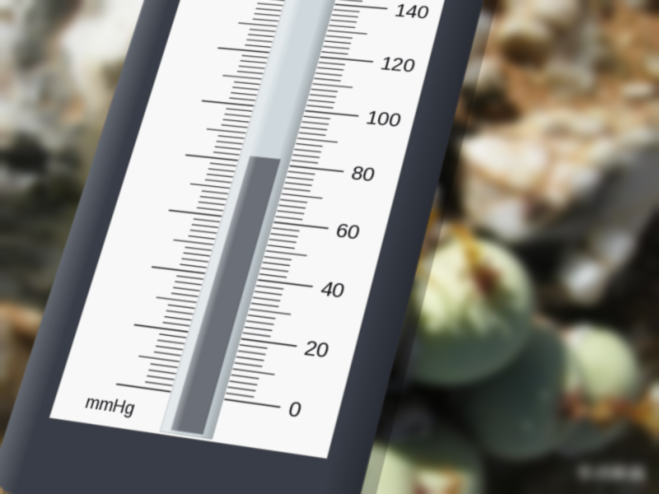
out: **82** mmHg
